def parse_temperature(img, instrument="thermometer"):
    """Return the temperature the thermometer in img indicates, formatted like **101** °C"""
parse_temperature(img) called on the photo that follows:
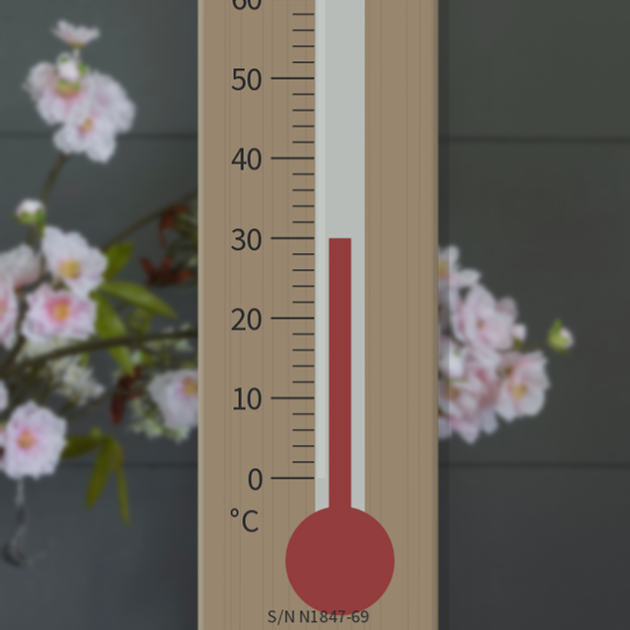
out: **30** °C
